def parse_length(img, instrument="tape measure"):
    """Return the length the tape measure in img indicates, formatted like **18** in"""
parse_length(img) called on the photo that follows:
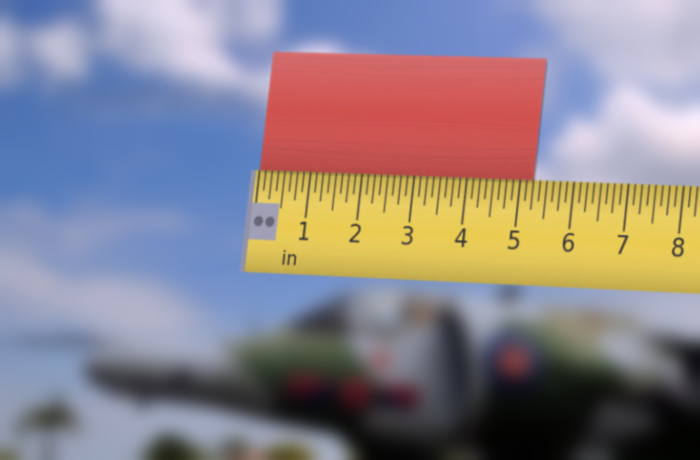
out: **5.25** in
